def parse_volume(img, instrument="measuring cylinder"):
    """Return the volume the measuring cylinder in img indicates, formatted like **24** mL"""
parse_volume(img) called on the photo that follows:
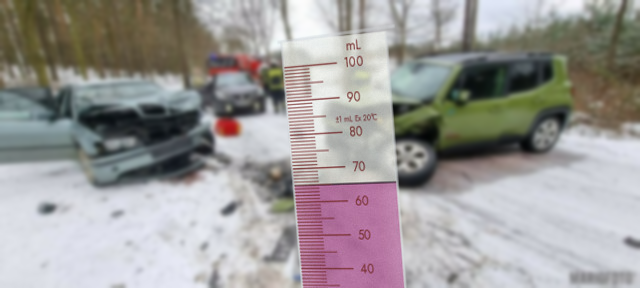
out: **65** mL
